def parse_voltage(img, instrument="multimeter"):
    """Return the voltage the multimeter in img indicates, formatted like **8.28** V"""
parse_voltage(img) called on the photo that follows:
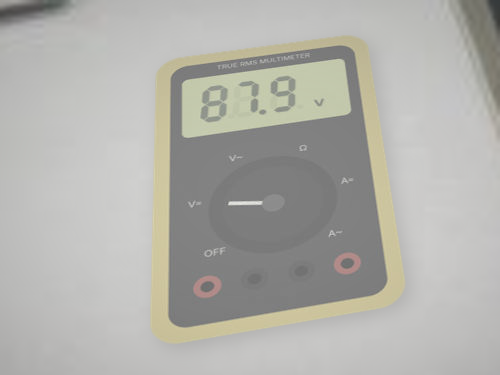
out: **87.9** V
